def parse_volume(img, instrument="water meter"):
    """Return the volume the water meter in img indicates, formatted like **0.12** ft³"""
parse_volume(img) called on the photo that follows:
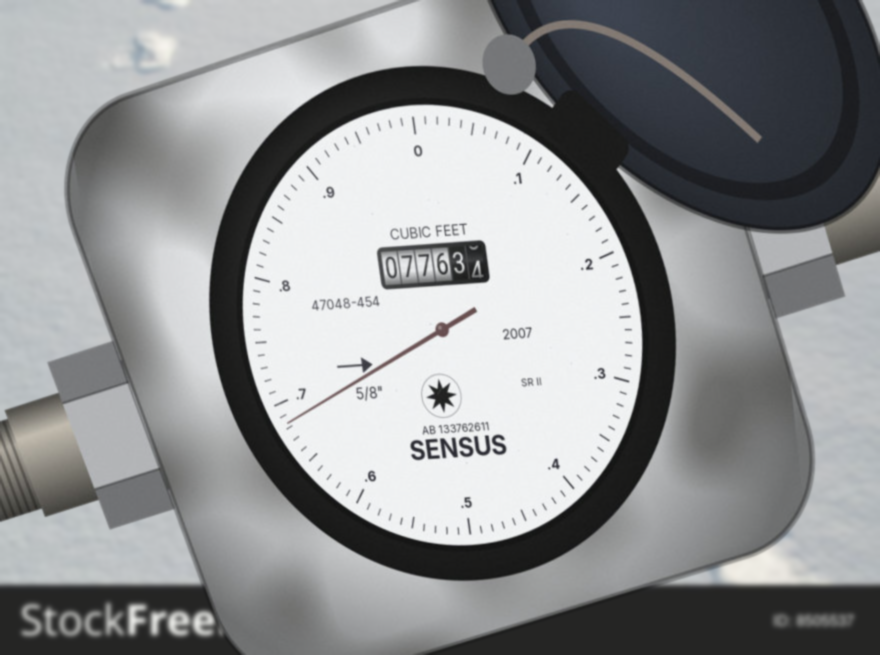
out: **77633.68** ft³
